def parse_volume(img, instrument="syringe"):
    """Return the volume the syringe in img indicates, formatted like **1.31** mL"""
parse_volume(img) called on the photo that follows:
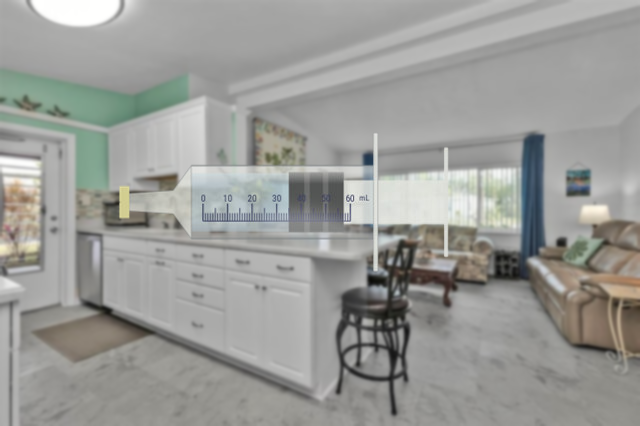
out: **35** mL
